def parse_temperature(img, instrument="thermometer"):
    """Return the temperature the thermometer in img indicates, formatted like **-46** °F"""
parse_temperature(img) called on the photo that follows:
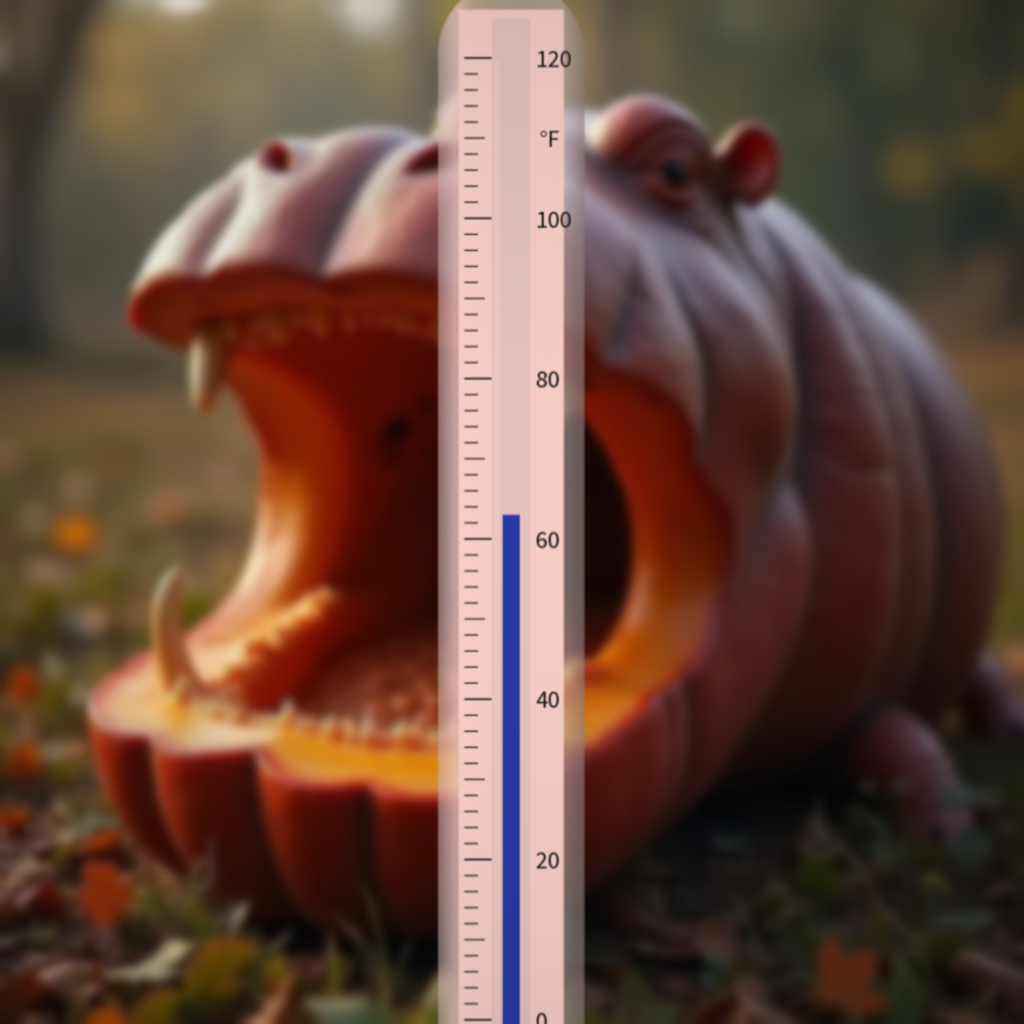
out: **63** °F
